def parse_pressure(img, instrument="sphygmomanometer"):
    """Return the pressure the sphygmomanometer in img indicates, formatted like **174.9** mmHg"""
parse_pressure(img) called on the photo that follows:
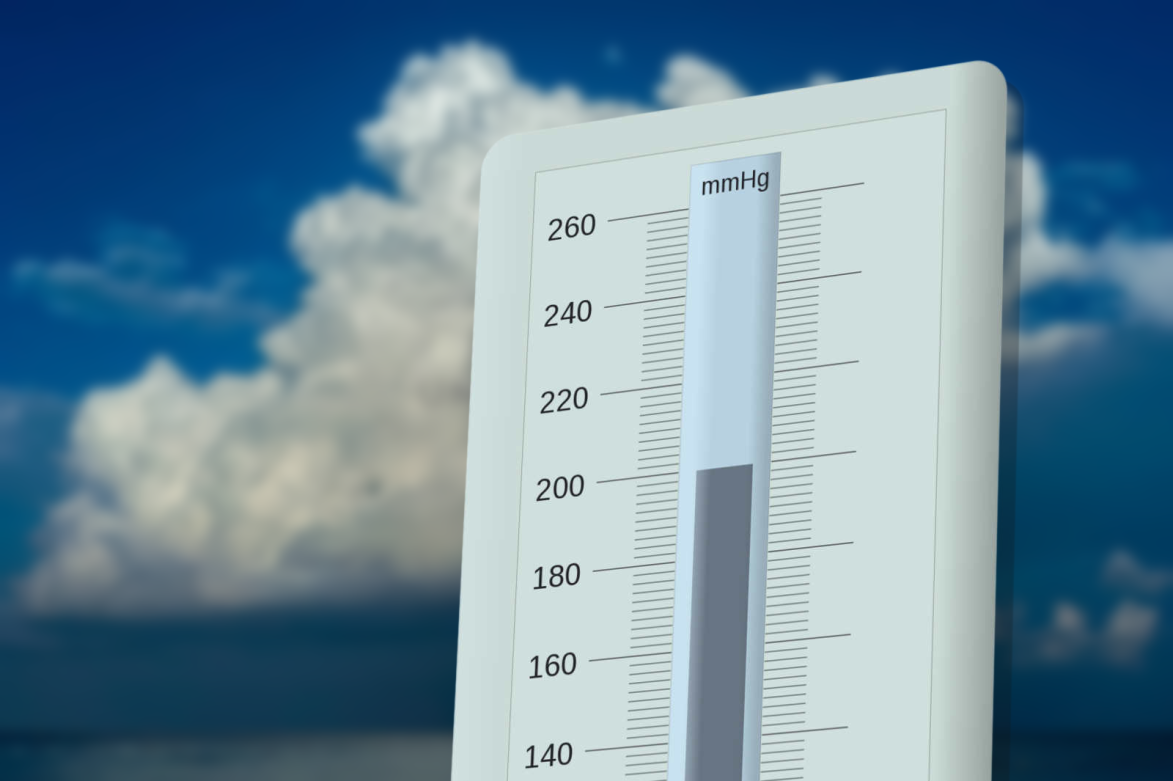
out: **200** mmHg
